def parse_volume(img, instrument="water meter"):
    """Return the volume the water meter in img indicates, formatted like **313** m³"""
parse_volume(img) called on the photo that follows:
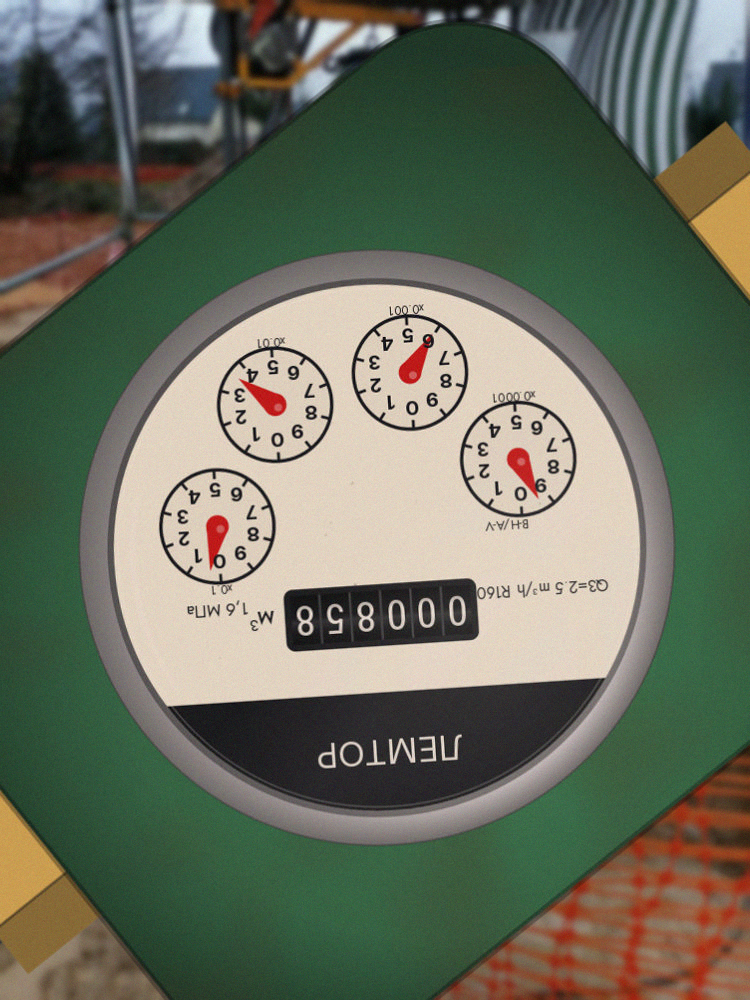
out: **858.0359** m³
